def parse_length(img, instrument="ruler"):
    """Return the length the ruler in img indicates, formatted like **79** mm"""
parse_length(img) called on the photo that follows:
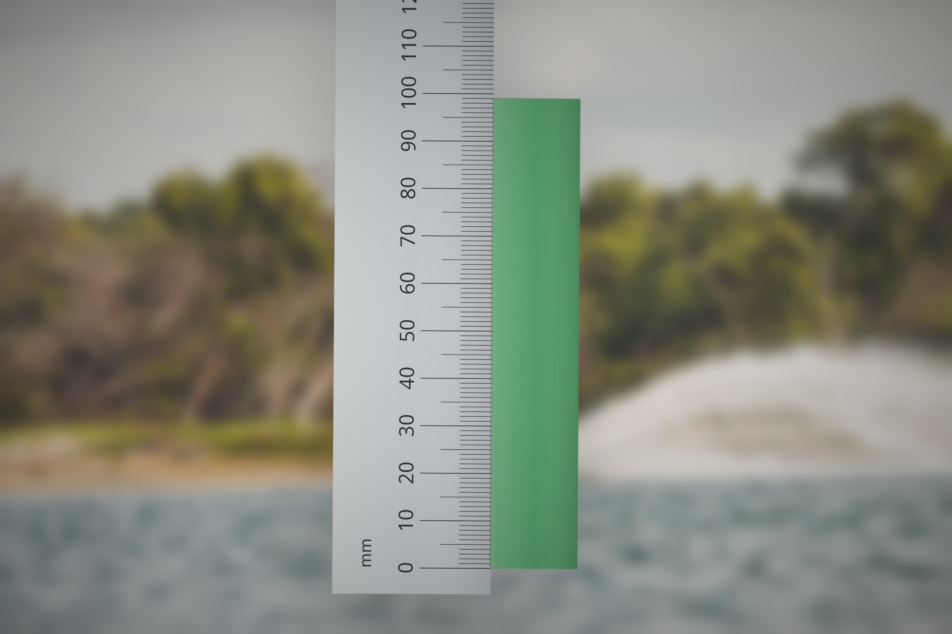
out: **99** mm
